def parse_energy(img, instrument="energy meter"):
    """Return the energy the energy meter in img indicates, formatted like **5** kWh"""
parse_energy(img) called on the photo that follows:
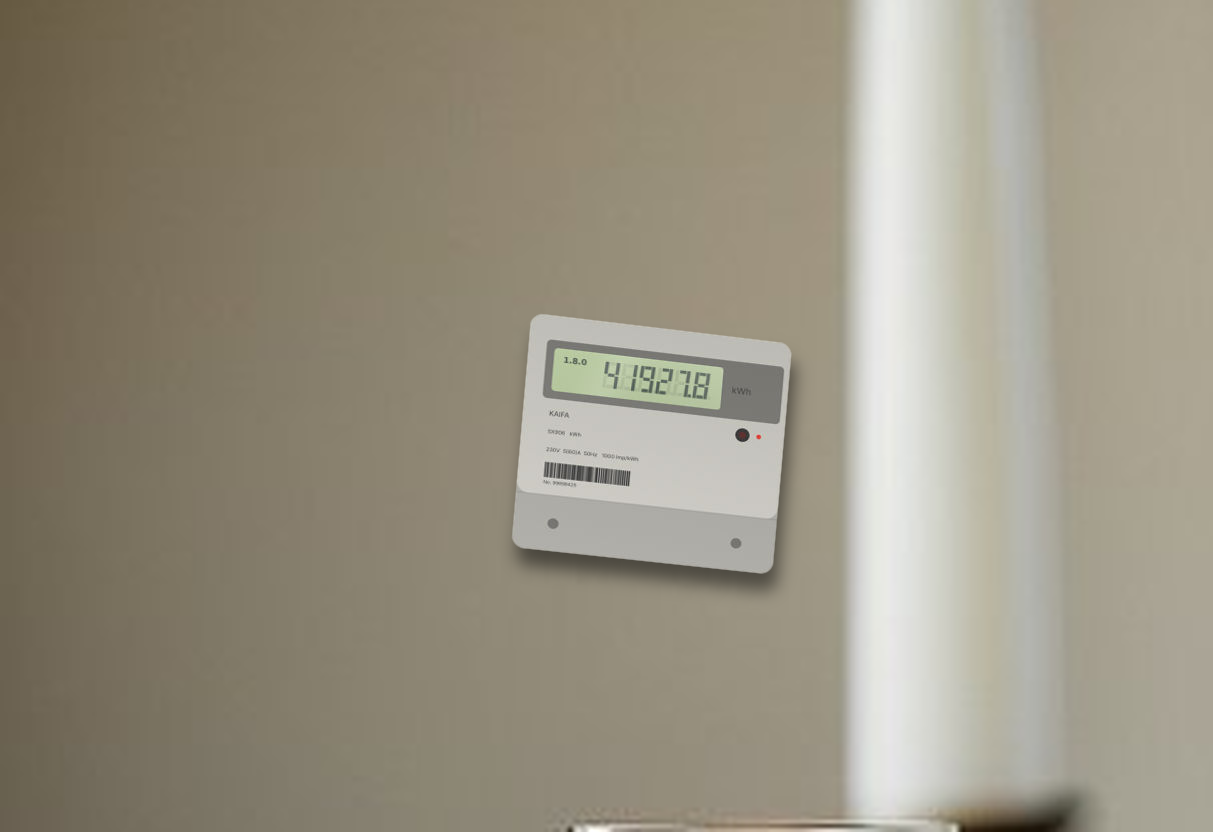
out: **41927.8** kWh
